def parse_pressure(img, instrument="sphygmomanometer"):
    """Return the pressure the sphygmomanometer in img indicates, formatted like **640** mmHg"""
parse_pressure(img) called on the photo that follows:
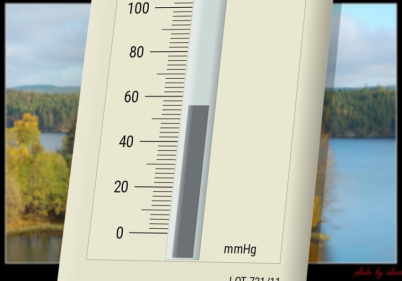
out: **56** mmHg
